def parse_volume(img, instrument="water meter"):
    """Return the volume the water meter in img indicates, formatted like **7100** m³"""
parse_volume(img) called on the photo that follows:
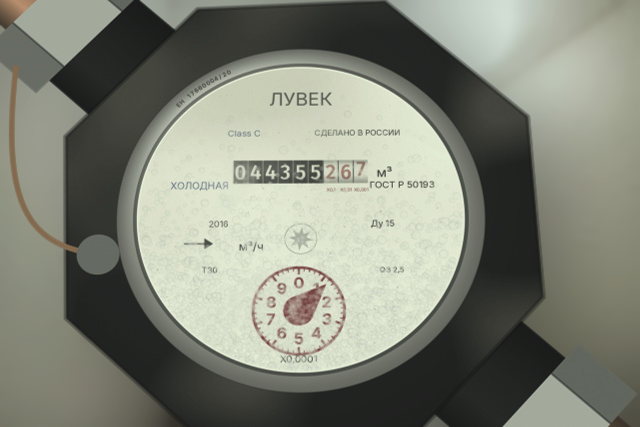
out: **44355.2671** m³
